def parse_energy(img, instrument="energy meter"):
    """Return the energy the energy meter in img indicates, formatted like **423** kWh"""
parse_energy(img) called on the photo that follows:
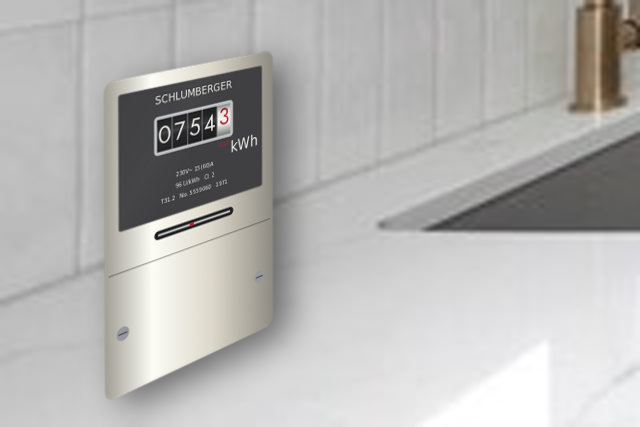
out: **754.3** kWh
